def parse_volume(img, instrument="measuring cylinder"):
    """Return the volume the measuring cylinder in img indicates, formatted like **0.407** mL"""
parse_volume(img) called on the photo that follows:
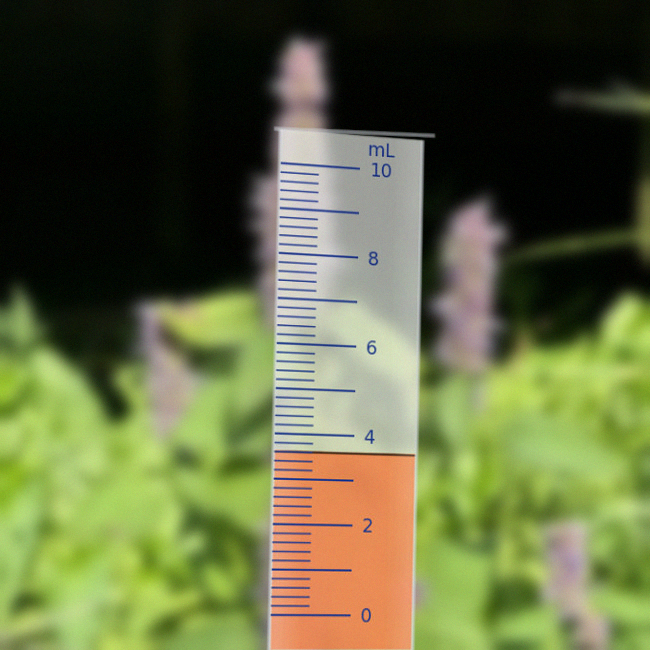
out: **3.6** mL
